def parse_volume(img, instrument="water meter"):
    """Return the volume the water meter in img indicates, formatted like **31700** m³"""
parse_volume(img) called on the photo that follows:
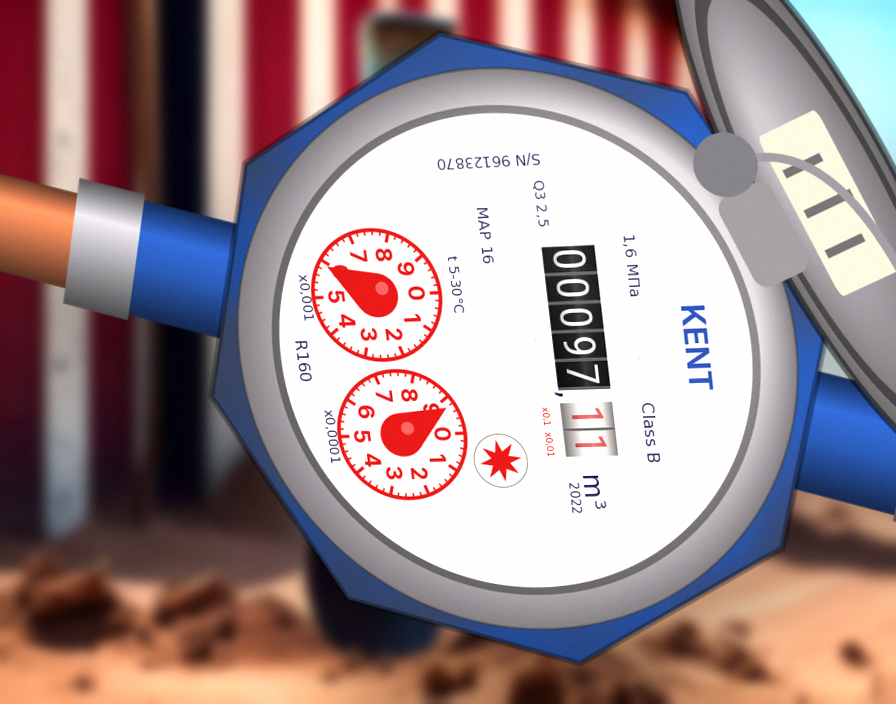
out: **97.1159** m³
